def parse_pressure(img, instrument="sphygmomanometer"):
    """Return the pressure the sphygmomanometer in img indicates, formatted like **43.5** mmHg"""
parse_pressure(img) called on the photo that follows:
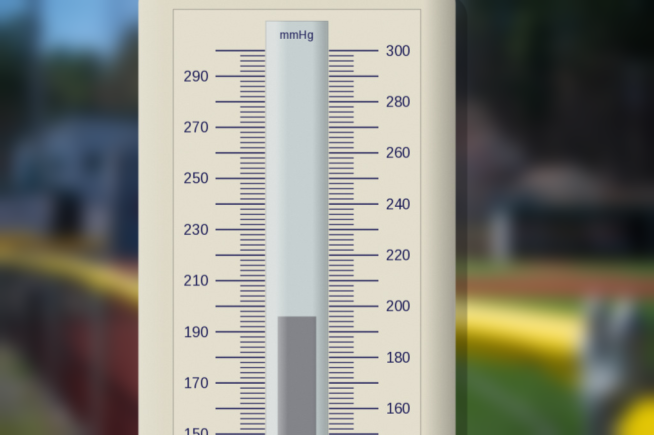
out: **196** mmHg
